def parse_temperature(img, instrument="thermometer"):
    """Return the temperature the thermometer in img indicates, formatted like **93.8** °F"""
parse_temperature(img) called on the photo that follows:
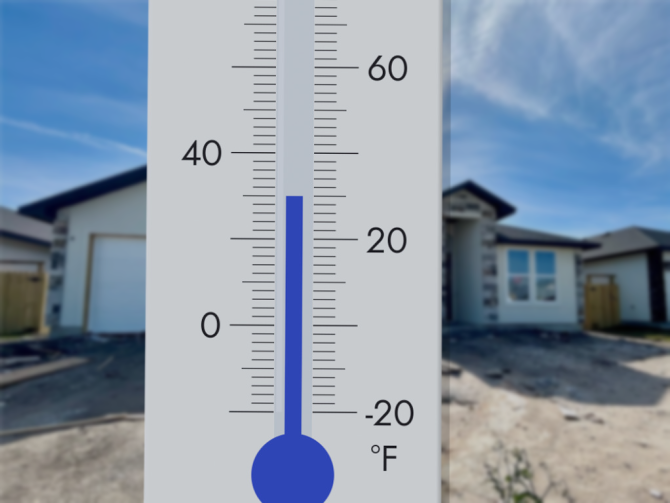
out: **30** °F
